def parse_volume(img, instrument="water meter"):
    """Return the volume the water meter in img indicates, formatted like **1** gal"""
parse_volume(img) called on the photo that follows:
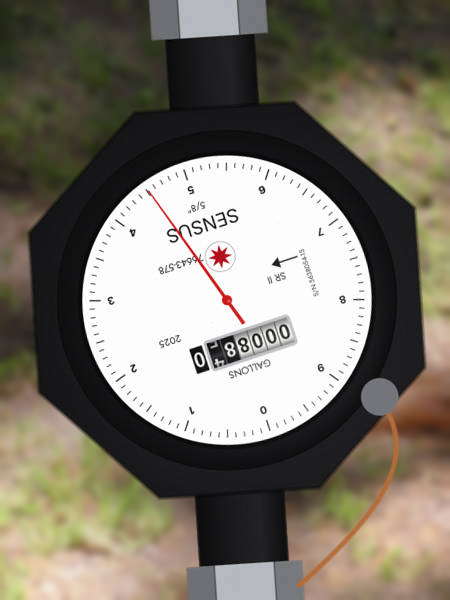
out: **8844.5** gal
